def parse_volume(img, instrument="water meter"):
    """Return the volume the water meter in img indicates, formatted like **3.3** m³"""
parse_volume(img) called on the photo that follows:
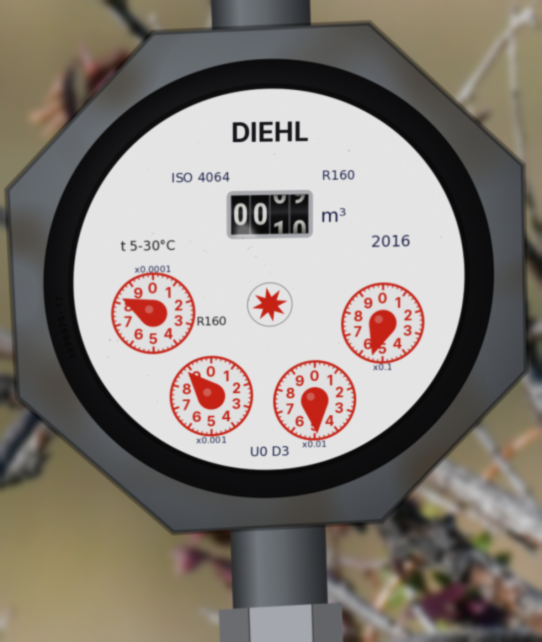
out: **9.5488** m³
